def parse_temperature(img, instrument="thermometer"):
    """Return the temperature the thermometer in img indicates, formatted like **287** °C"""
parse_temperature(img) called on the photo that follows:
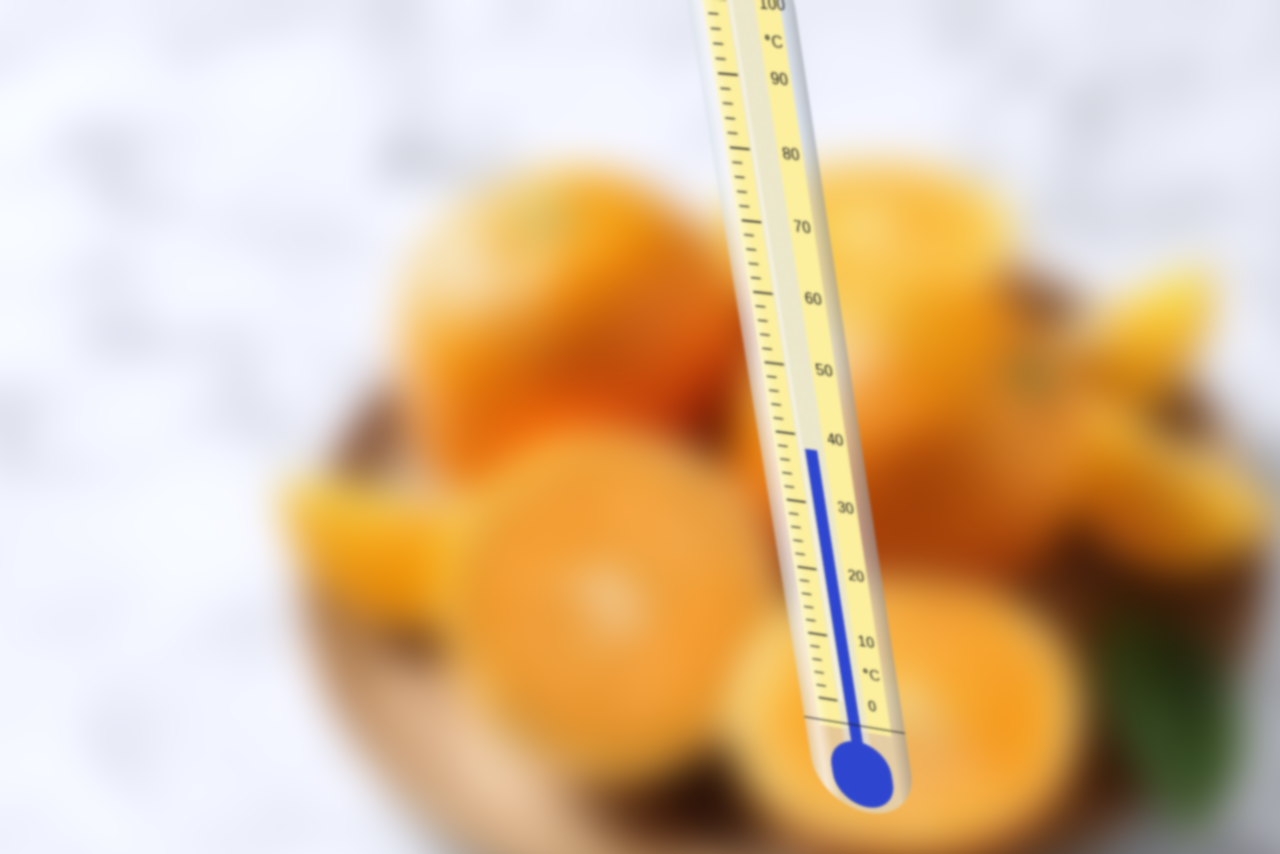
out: **38** °C
